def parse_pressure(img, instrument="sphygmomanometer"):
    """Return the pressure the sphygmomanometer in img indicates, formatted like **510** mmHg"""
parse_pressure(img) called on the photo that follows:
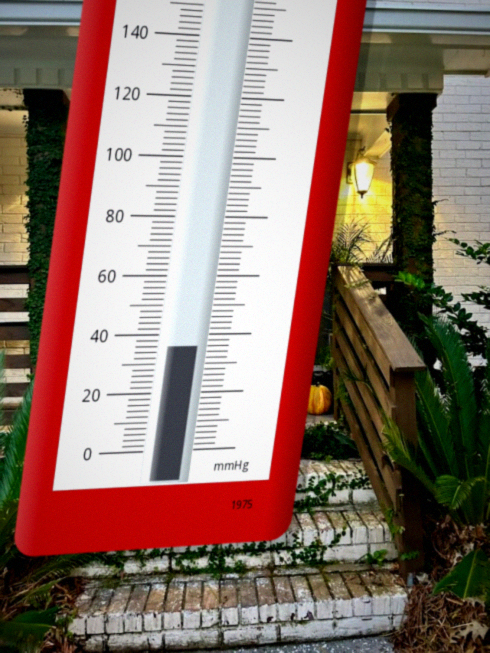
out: **36** mmHg
